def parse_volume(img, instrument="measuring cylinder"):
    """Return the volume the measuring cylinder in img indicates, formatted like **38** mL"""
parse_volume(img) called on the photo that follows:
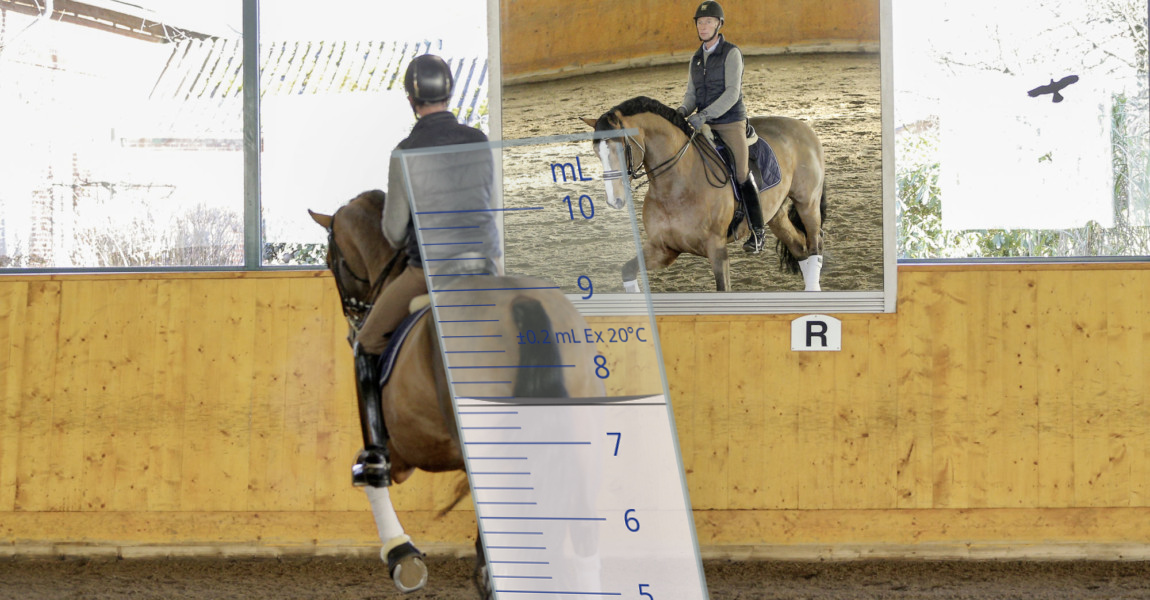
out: **7.5** mL
